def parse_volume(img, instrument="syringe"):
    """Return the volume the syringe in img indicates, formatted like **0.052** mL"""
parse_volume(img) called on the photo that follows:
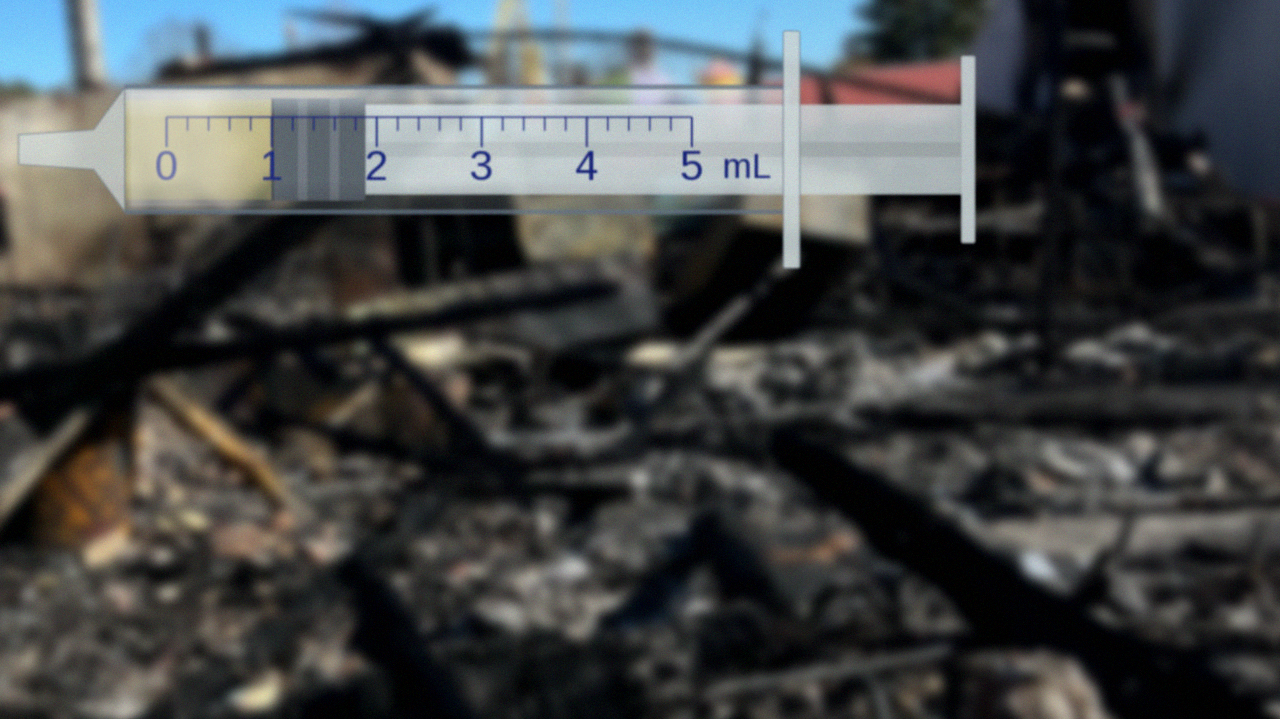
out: **1** mL
